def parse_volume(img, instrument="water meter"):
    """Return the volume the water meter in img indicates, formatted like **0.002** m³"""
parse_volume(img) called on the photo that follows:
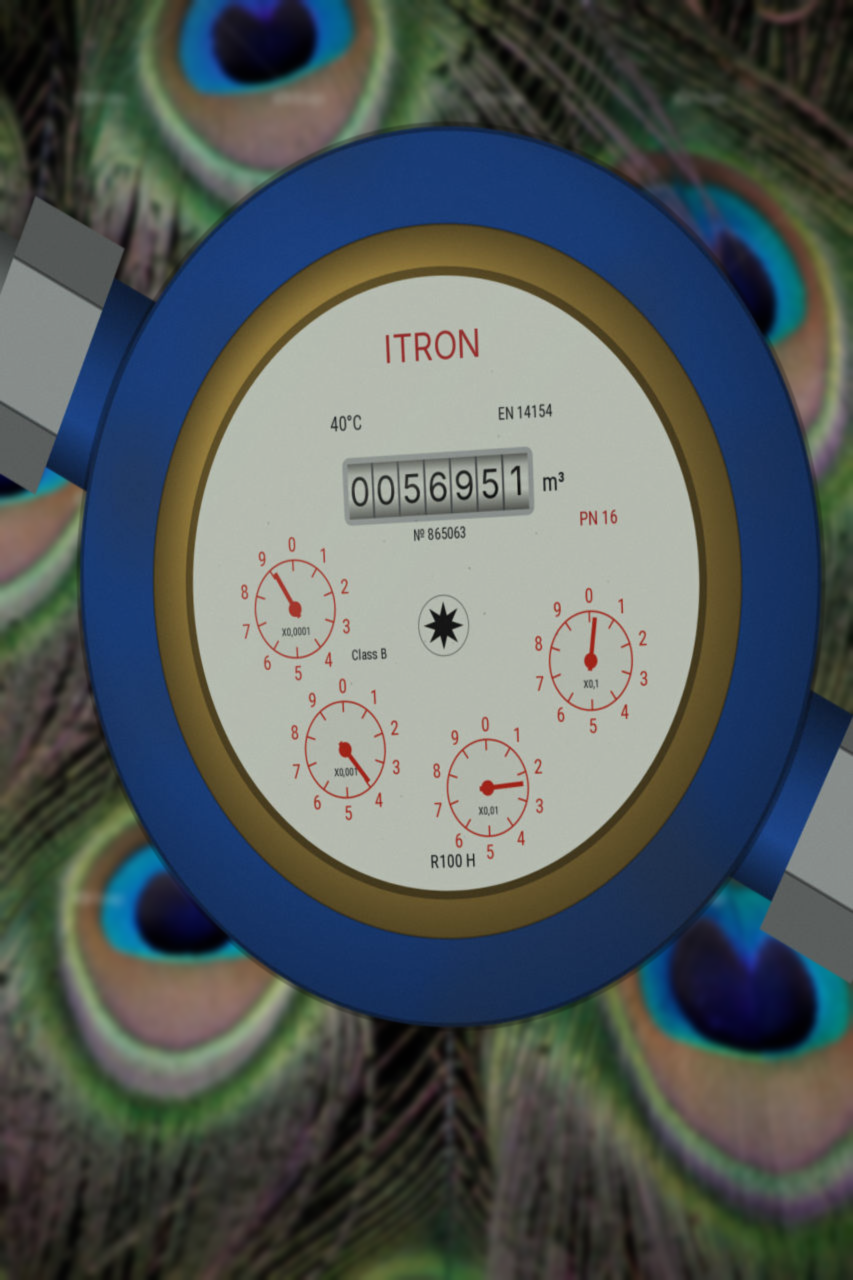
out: **56951.0239** m³
